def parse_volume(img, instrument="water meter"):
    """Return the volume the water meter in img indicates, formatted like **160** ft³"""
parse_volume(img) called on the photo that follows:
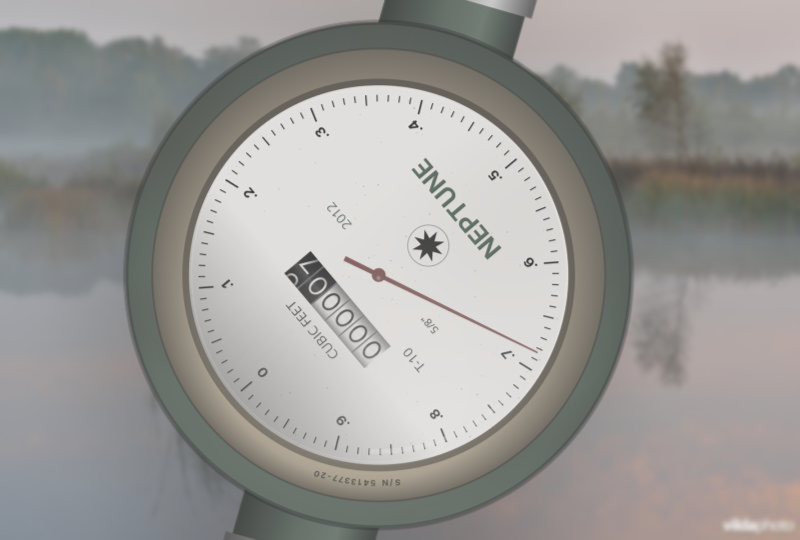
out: **6.68** ft³
